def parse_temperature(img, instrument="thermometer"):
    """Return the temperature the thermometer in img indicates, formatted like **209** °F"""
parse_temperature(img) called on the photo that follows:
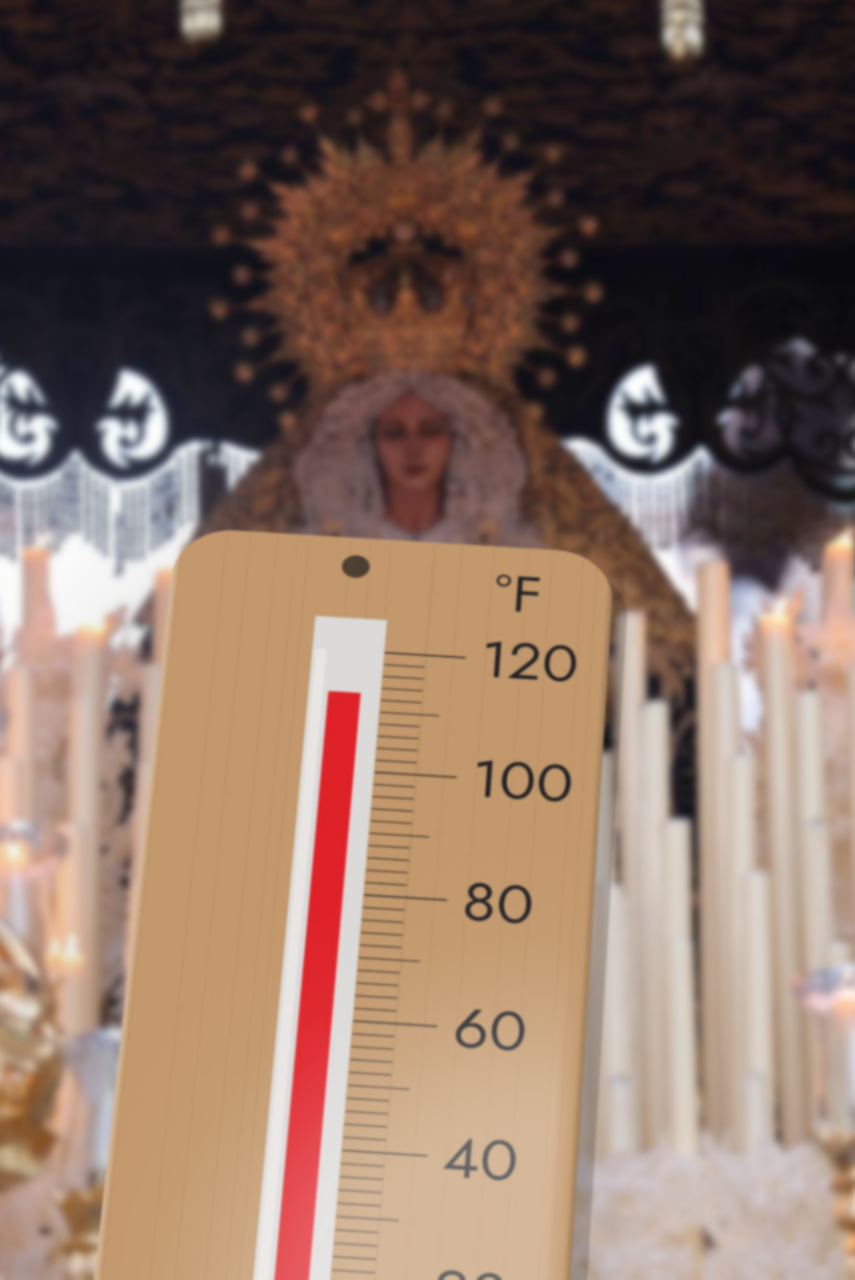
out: **113** °F
